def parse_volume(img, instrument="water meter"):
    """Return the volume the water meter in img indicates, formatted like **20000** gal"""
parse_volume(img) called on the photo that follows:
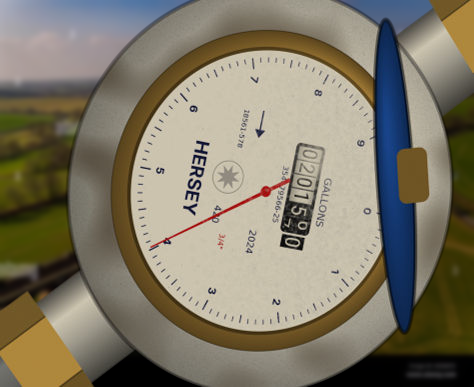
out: **201564.0** gal
